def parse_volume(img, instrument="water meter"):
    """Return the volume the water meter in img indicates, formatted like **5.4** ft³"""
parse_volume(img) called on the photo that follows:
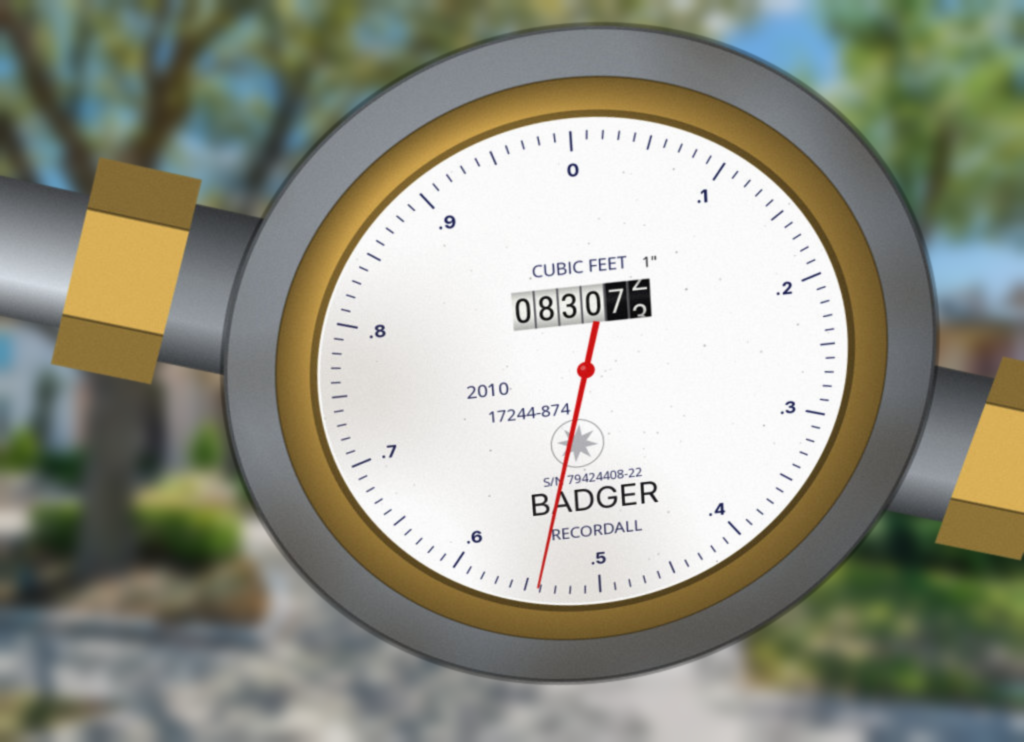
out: **83072.54** ft³
